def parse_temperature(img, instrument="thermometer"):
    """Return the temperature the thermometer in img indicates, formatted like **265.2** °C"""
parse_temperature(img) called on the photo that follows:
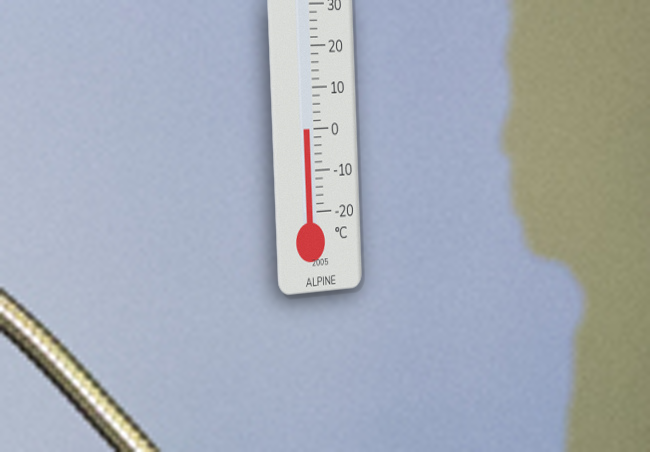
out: **0** °C
